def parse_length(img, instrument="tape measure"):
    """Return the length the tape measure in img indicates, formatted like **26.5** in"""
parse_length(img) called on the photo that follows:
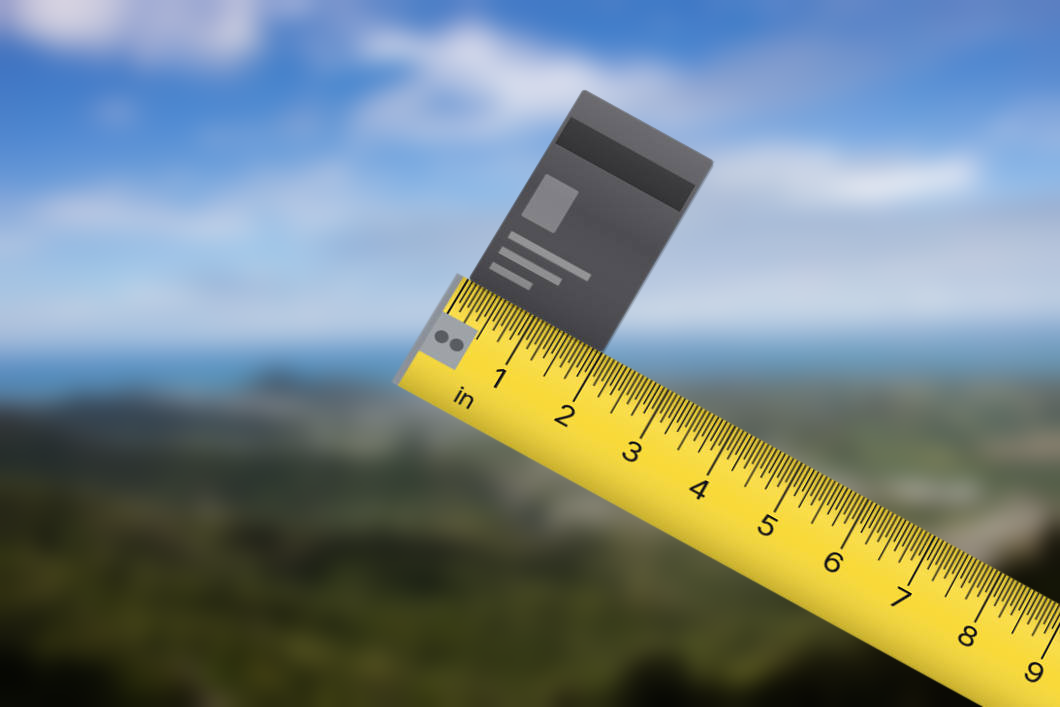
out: **2** in
